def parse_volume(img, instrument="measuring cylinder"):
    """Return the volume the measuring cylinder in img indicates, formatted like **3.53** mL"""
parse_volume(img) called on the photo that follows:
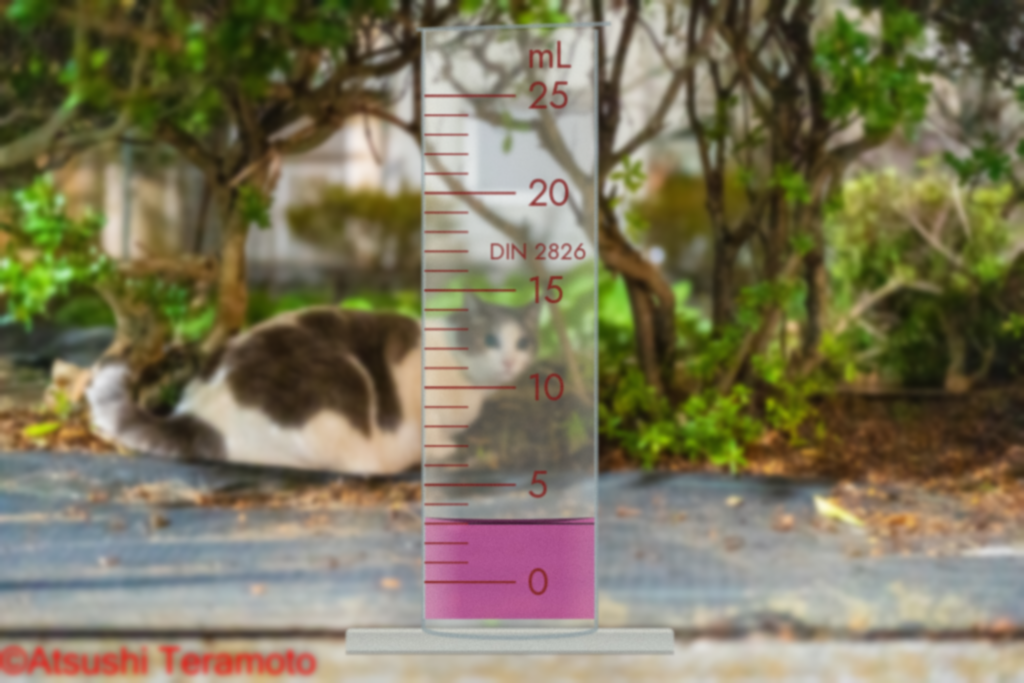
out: **3** mL
